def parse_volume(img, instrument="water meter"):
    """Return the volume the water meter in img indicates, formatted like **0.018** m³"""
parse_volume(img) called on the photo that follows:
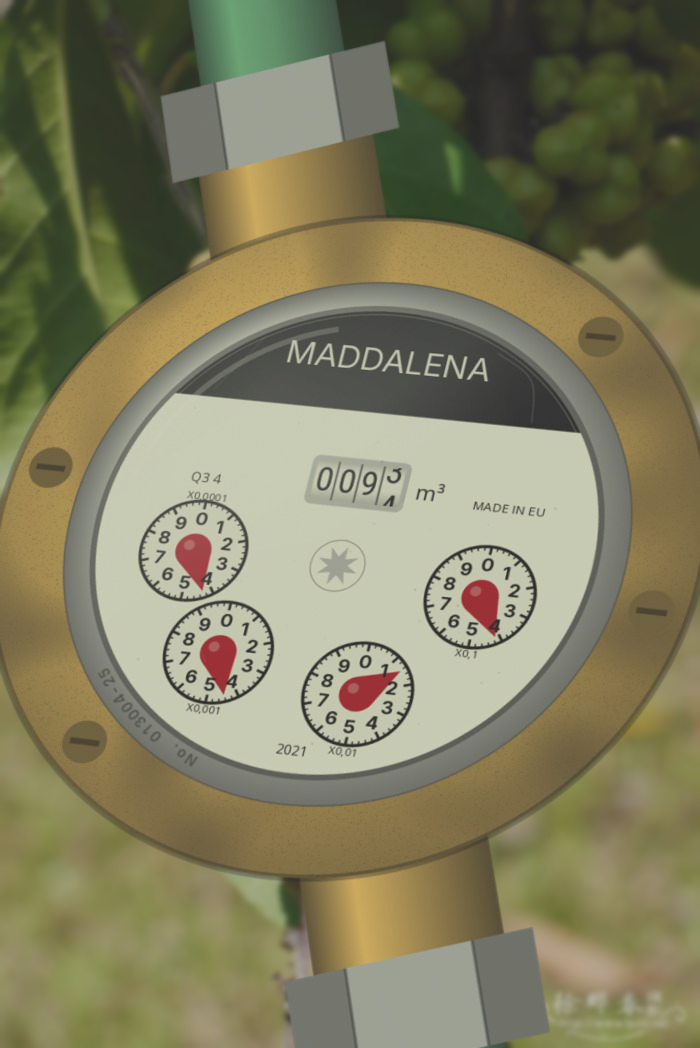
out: **93.4144** m³
